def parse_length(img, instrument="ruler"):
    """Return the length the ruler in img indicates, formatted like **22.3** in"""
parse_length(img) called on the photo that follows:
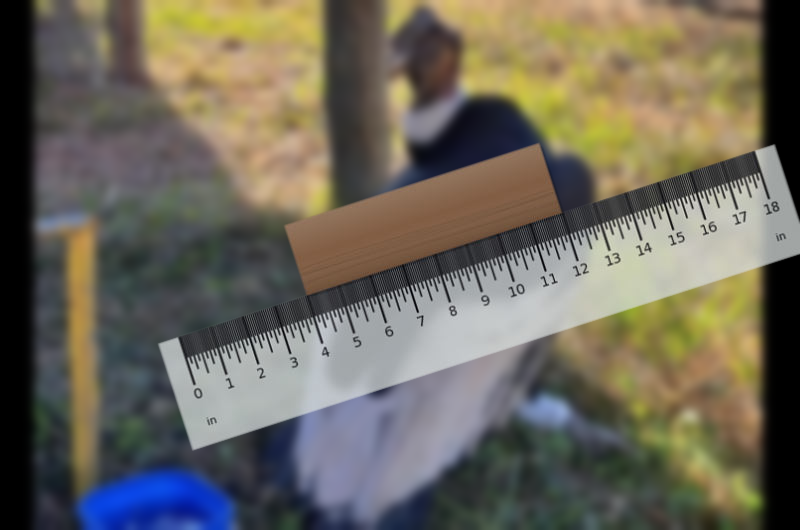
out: **8** in
